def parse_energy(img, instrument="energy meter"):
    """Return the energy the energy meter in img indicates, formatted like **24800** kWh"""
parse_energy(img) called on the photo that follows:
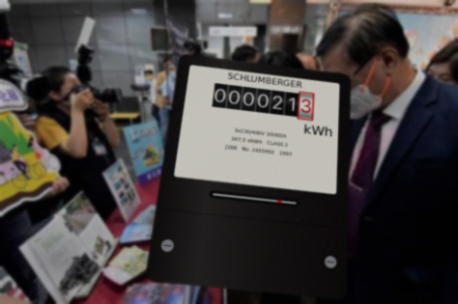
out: **21.3** kWh
